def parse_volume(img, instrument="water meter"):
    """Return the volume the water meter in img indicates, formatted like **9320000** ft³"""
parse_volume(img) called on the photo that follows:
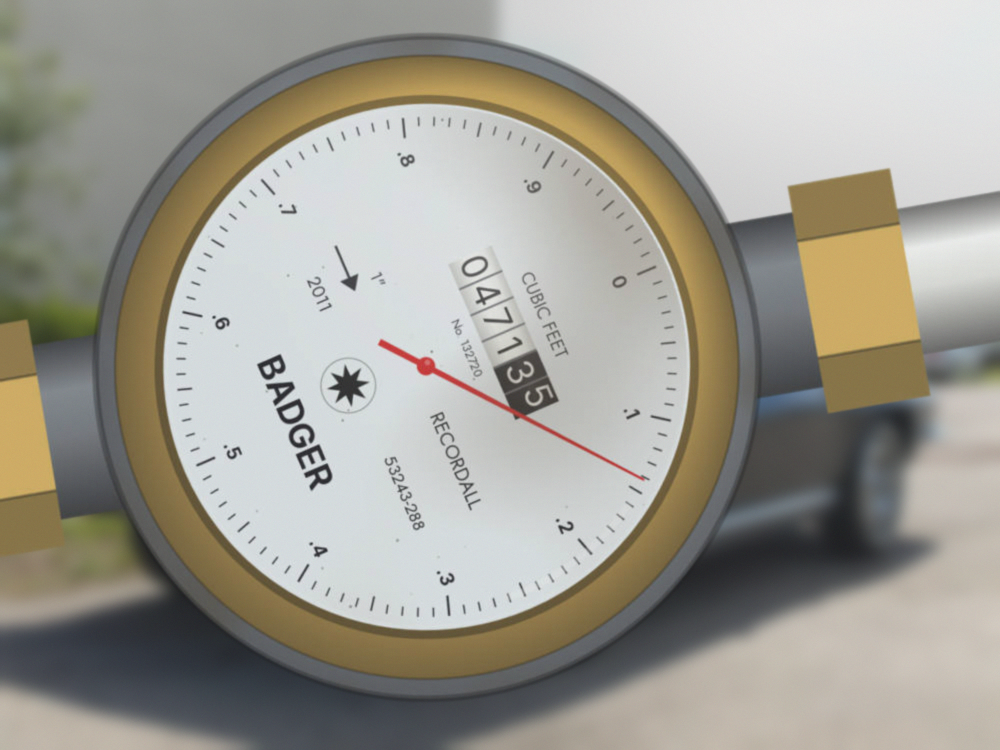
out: **47135.14** ft³
